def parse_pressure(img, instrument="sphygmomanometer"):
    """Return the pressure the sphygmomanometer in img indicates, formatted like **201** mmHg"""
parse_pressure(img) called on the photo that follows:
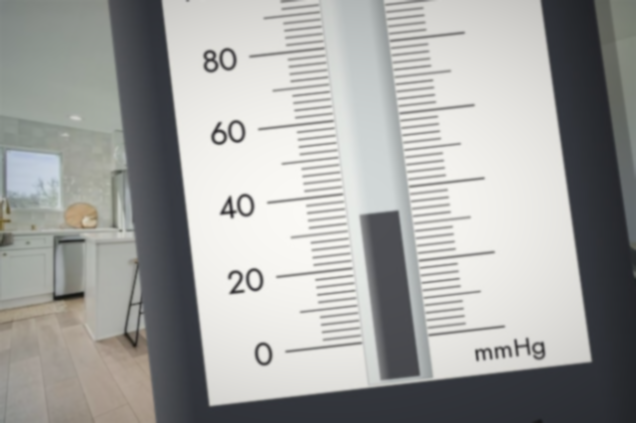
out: **34** mmHg
